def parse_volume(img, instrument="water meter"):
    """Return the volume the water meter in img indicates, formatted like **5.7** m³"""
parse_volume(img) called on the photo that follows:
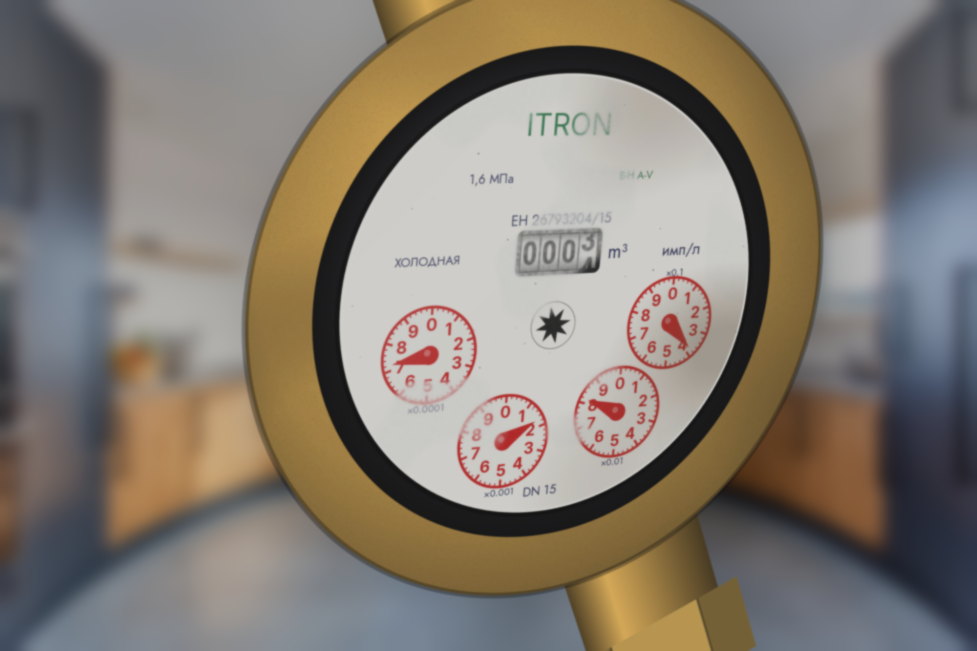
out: **3.3817** m³
